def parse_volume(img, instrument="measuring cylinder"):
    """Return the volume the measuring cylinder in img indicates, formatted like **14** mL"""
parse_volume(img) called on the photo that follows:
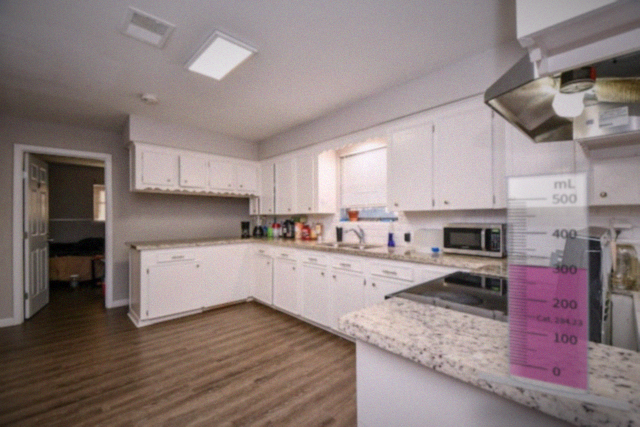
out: **300** mL
